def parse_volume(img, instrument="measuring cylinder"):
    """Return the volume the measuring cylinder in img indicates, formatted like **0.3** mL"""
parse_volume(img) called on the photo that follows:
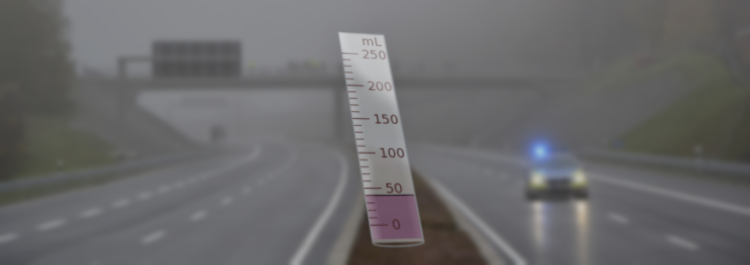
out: **40** mL
